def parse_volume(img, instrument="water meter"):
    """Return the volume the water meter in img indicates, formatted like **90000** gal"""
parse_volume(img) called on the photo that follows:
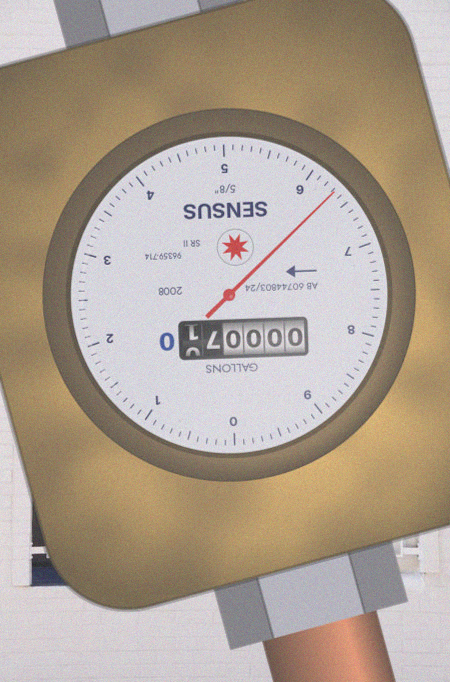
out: **706.3** gal
